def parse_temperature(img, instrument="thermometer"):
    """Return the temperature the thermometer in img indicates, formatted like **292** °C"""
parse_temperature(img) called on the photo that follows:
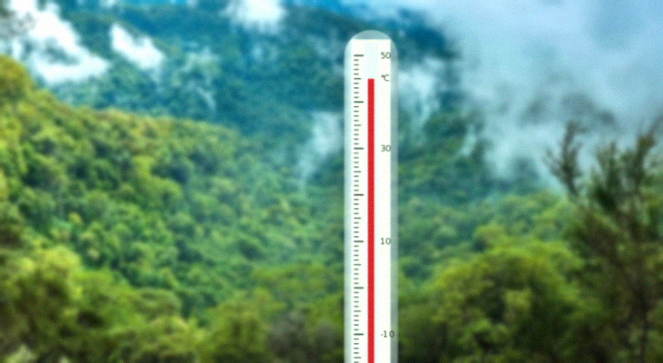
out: **45** °C
